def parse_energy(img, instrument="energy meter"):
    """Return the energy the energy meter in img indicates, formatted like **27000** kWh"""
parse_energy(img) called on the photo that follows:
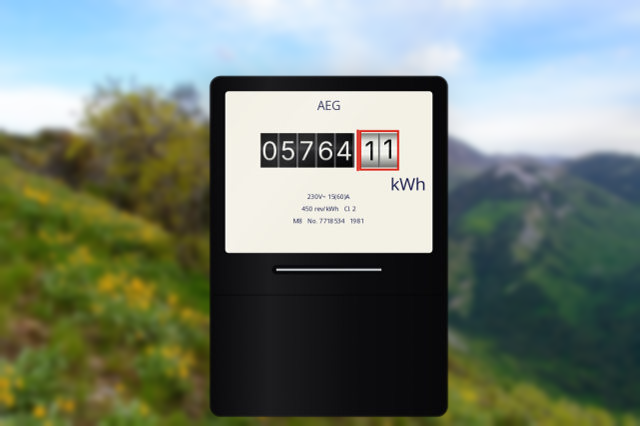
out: **5764.11** kWh
